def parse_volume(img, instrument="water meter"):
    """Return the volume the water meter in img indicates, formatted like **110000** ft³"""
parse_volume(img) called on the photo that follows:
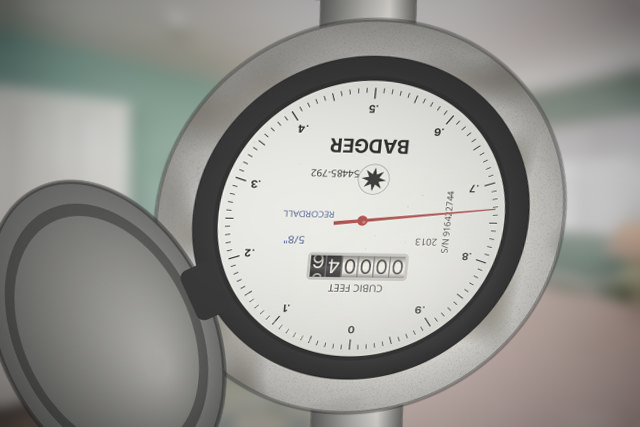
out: **45.73** ft³
